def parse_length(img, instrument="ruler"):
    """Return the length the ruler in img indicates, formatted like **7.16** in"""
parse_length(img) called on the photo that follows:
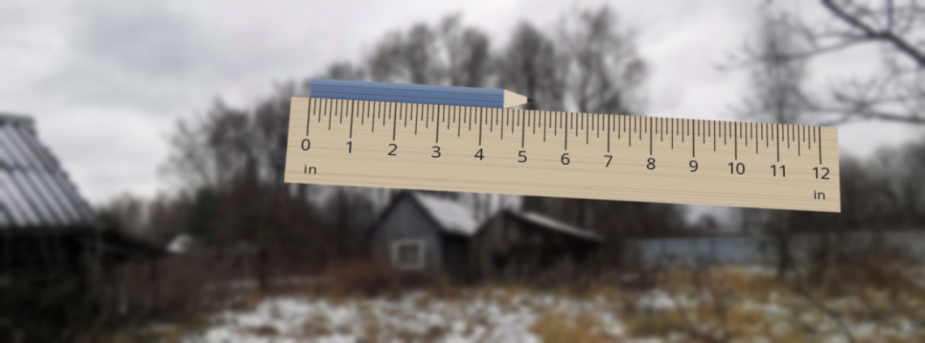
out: **5.25** in
